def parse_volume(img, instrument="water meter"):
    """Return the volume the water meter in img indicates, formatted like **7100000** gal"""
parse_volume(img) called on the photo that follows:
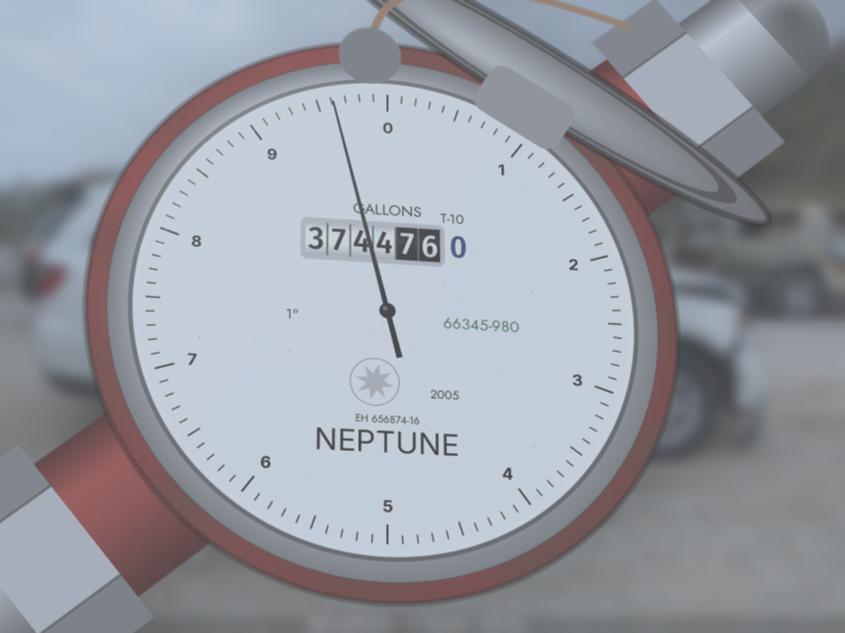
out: **3744759.6** gal
